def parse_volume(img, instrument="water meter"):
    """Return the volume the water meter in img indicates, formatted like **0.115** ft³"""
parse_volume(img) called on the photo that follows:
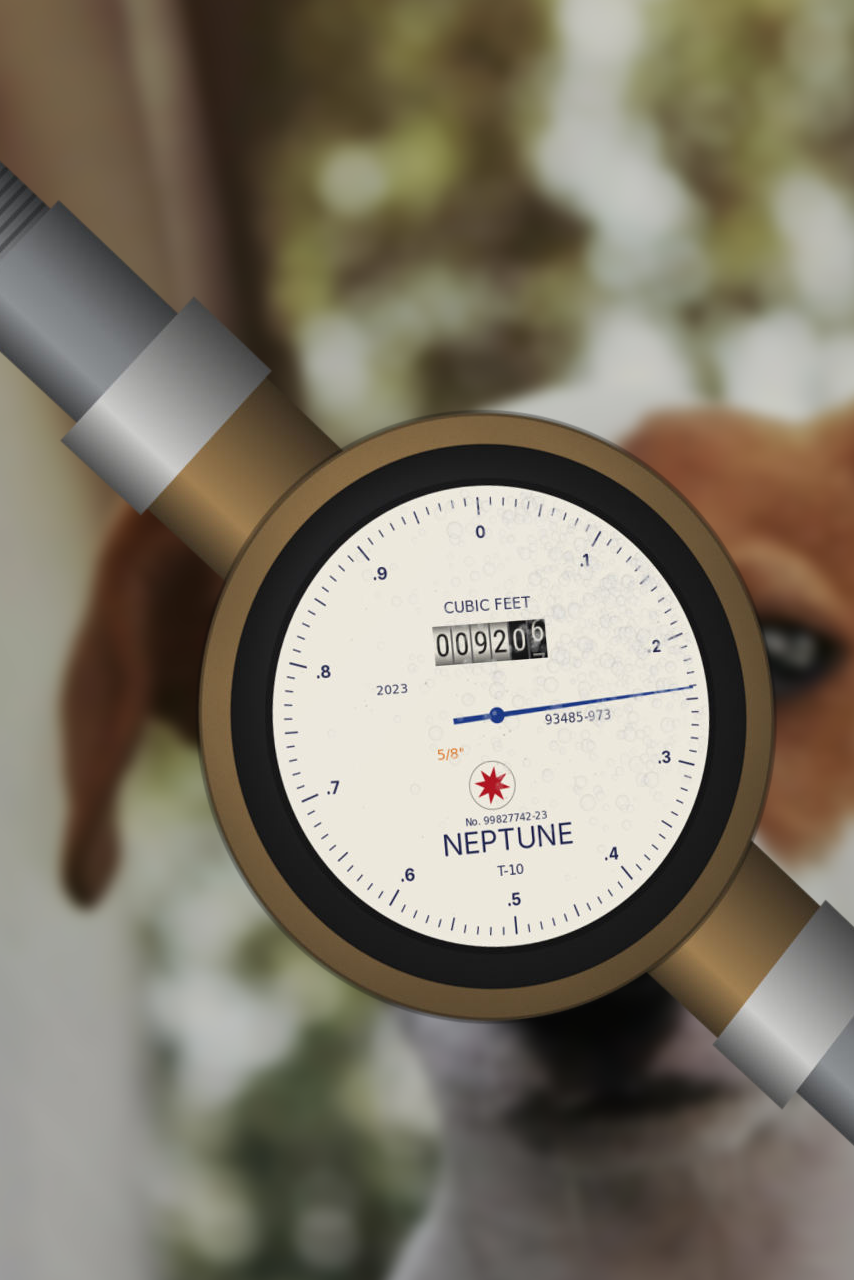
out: **9206.24** ft³
